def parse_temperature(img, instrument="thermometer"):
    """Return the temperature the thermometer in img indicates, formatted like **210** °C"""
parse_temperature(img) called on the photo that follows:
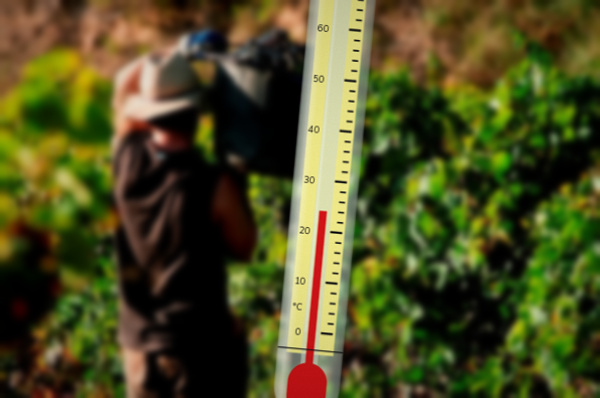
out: **24** °C
